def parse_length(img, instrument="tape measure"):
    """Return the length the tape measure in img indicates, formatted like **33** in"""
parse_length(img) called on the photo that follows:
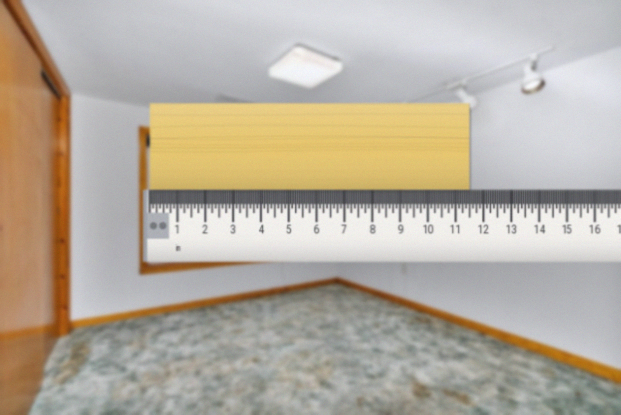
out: **11.5** in
